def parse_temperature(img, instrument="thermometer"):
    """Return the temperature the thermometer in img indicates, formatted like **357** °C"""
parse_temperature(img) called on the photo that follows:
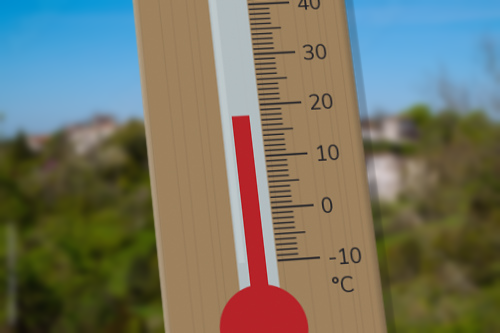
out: **18** °C
